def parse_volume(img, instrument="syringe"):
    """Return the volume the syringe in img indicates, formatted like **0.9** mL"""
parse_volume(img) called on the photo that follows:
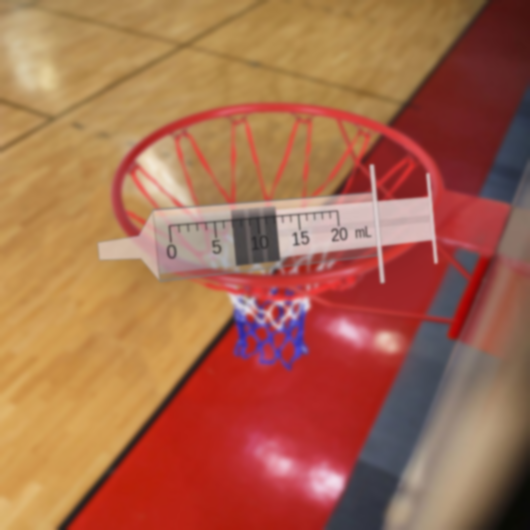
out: **7** mL
